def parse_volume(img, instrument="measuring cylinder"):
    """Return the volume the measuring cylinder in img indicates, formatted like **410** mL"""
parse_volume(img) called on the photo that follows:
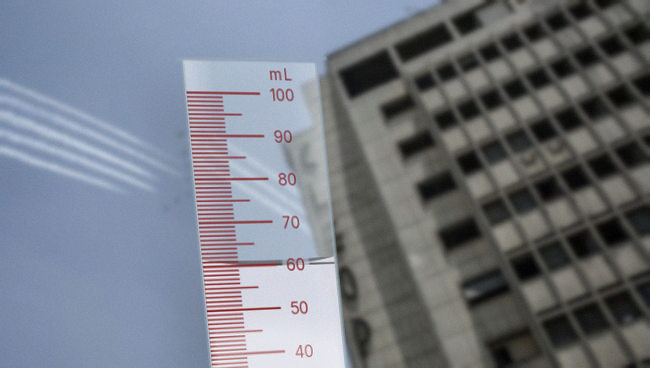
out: **60** mL
